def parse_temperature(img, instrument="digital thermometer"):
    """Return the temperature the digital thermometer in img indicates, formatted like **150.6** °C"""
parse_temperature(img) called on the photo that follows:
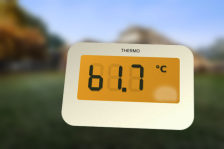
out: **61.7** °C
